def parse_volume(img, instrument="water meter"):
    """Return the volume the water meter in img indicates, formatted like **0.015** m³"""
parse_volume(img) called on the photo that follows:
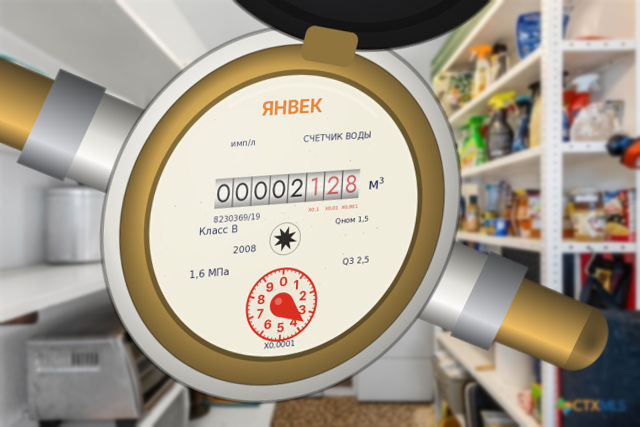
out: **2.1283** m³
